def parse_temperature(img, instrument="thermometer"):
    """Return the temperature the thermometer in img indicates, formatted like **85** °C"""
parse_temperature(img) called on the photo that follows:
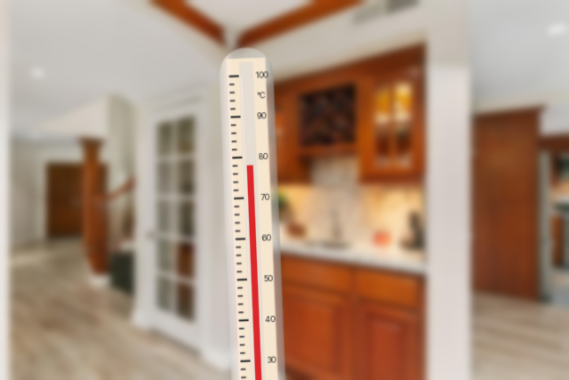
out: **78** °C
